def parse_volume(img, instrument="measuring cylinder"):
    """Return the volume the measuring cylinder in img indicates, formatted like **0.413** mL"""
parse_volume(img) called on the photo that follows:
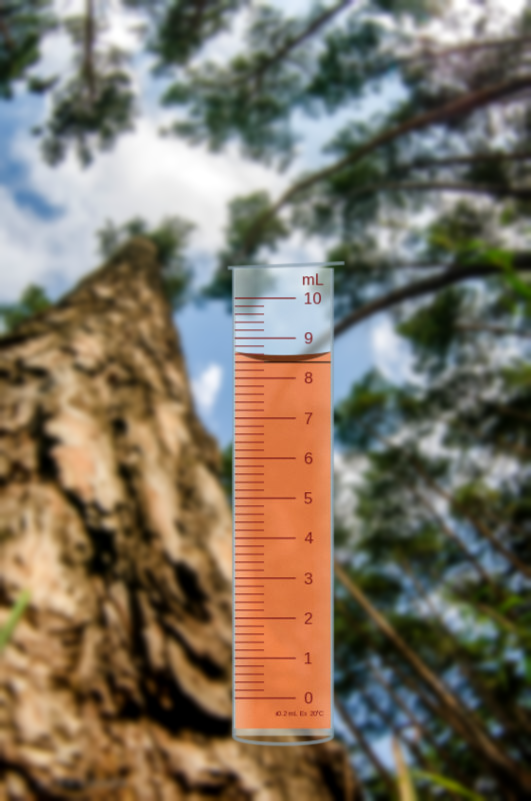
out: **8.4** mL
